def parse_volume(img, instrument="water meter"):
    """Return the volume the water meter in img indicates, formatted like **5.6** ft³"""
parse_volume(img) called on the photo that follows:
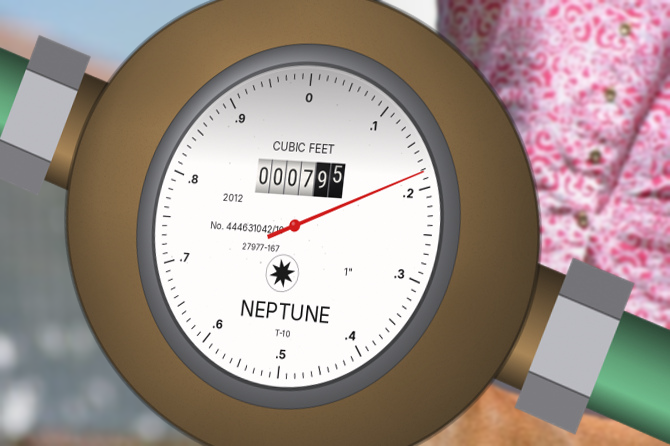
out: **795.18** ft³
